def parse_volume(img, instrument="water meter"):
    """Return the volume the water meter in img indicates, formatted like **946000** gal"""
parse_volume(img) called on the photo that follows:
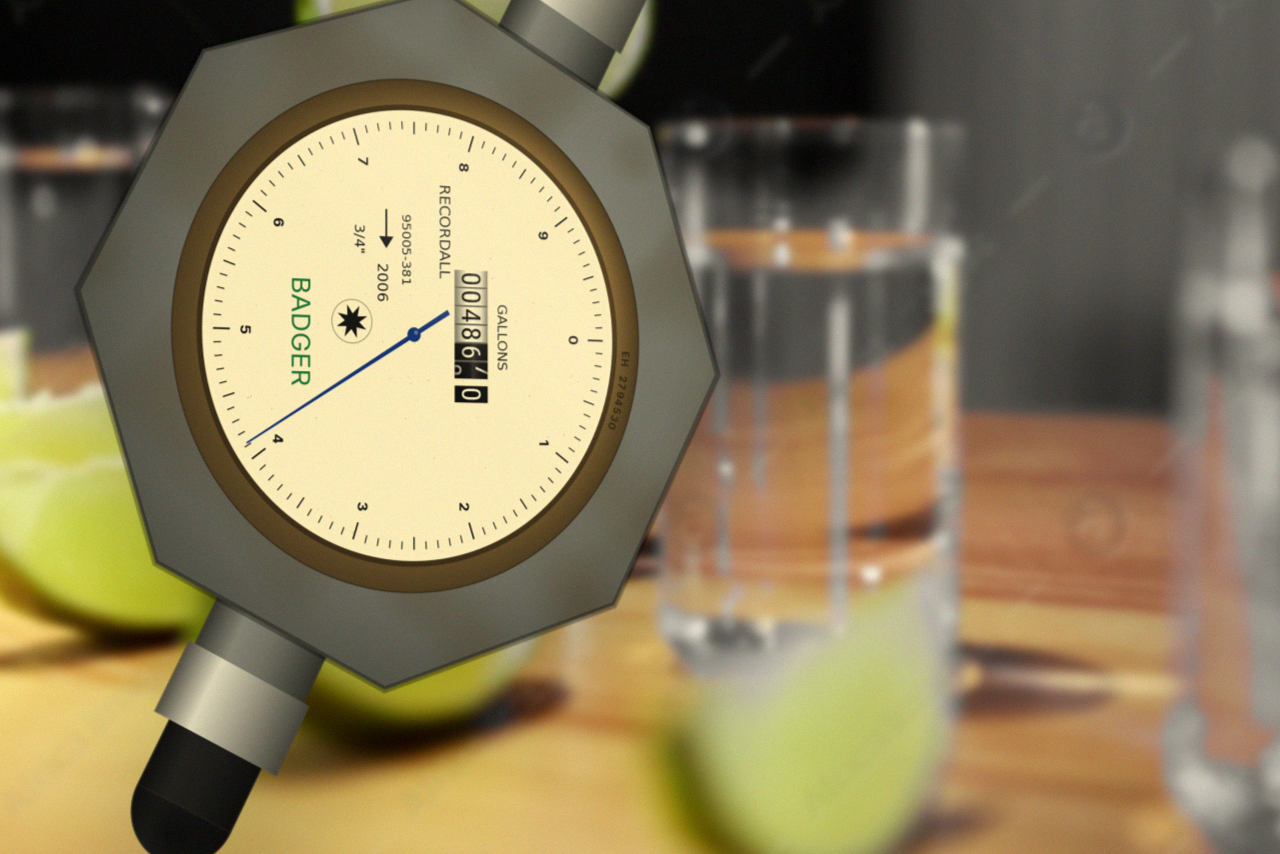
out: **48674.1** gal
